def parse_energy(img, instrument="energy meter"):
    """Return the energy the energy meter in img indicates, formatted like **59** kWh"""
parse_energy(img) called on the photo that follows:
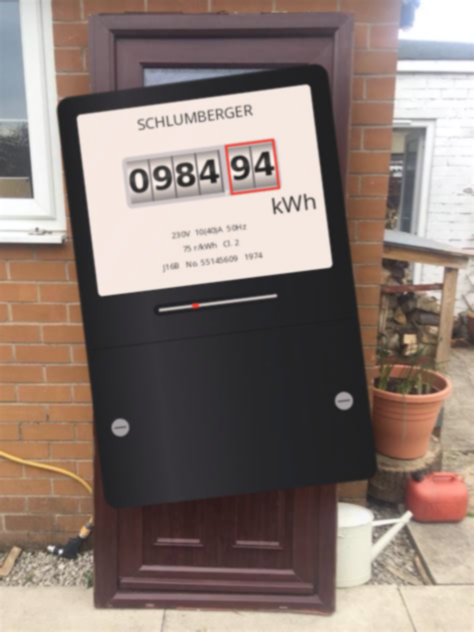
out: **984.94** kWh
